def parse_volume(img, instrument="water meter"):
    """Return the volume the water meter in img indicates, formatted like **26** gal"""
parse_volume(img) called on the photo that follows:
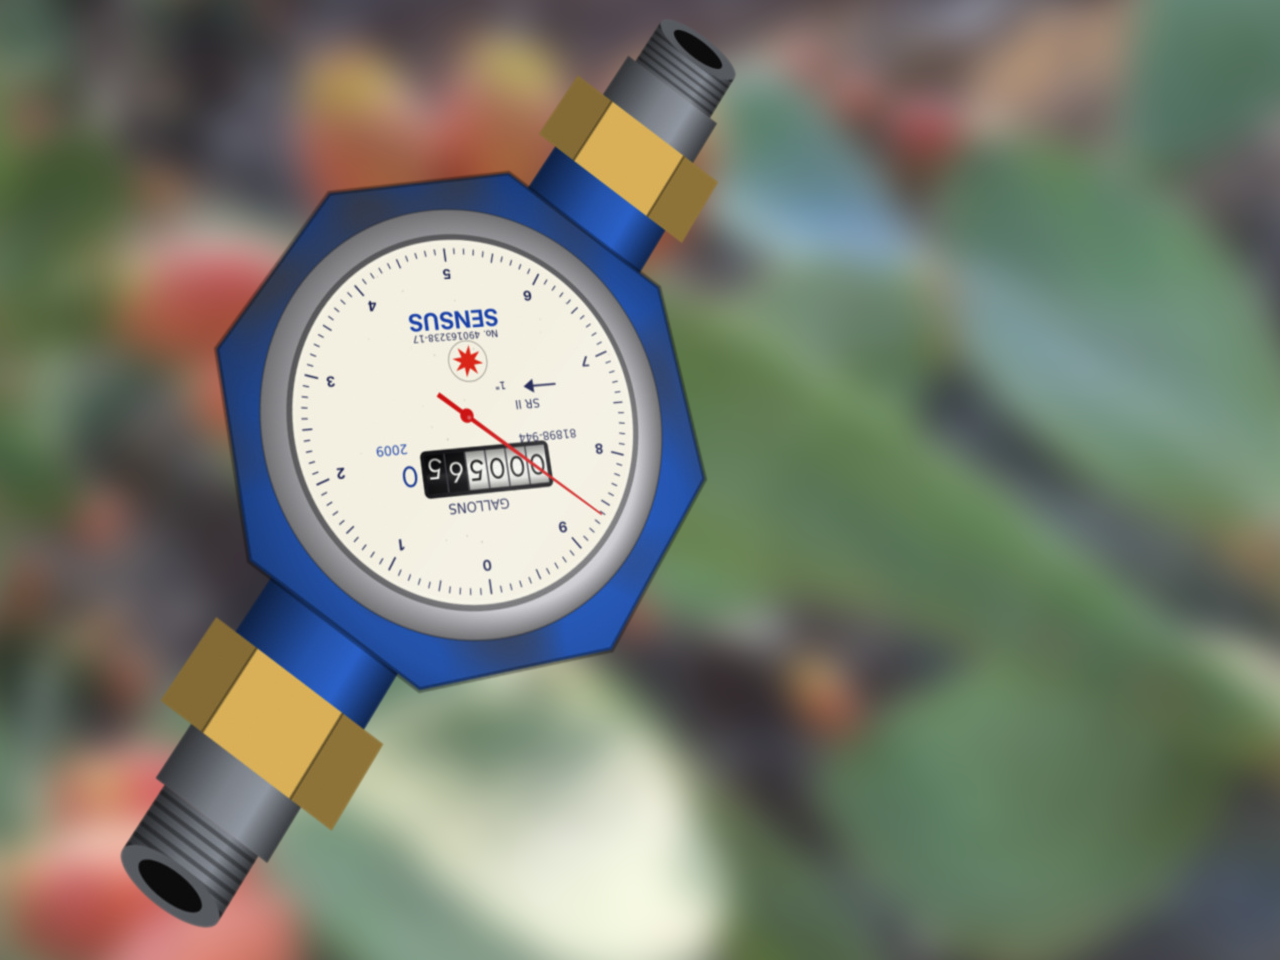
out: **5648.6** gal
